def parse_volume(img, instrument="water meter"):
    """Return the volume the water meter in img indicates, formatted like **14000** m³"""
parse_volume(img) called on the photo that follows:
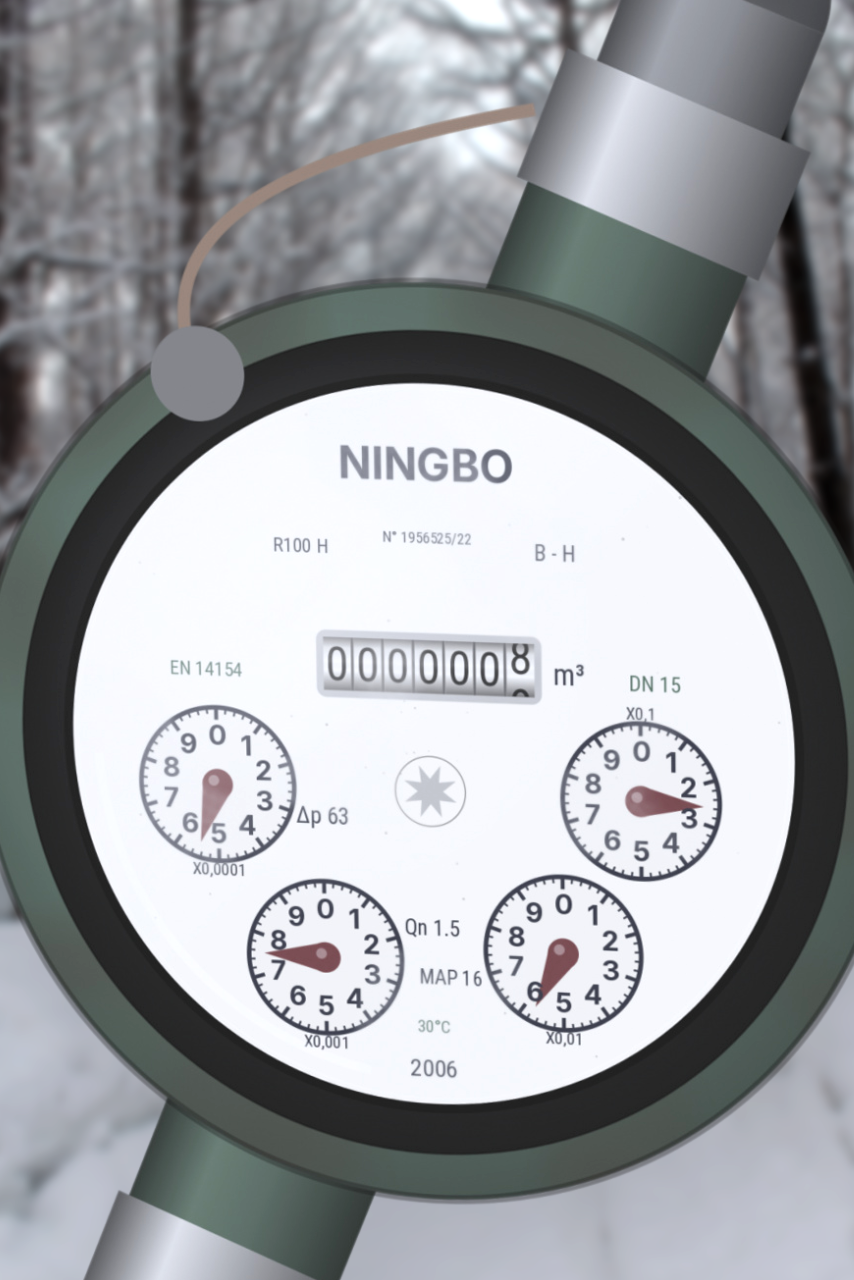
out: **8.2575** m³
